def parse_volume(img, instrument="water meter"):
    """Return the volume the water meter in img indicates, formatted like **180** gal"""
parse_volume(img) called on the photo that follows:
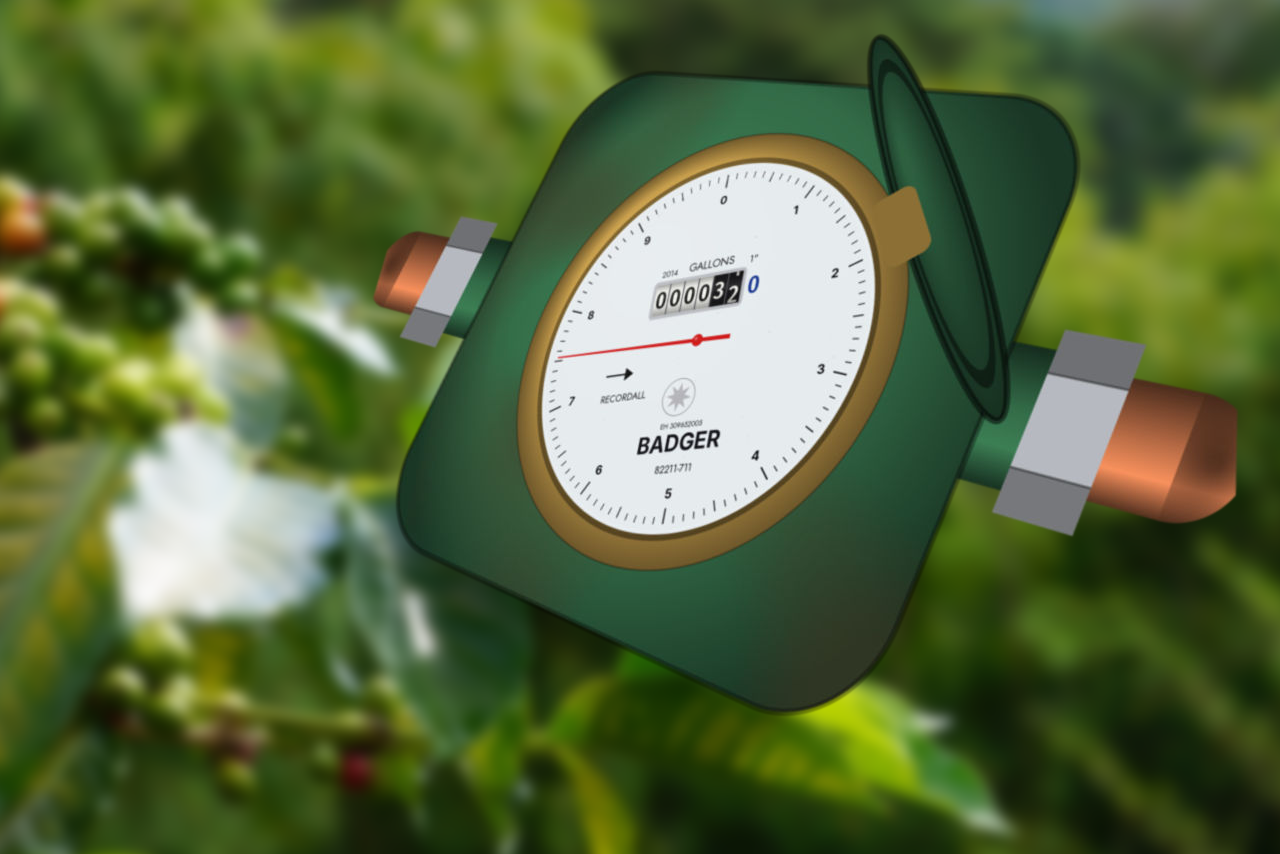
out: **317.5** gal
